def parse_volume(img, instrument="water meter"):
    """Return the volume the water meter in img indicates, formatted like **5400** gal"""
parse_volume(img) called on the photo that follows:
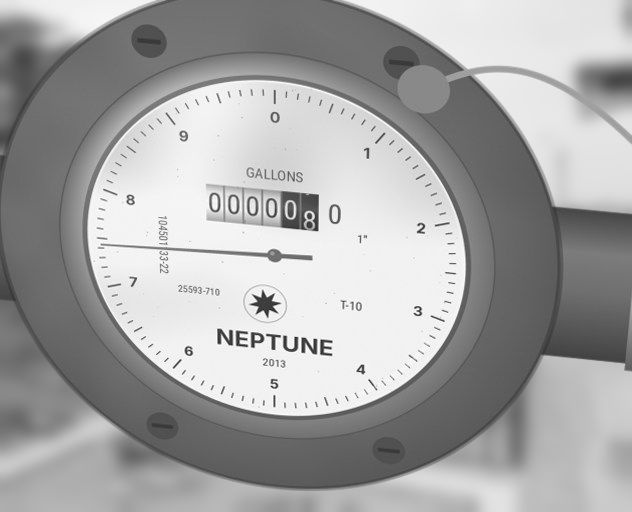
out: **77.4** gal
